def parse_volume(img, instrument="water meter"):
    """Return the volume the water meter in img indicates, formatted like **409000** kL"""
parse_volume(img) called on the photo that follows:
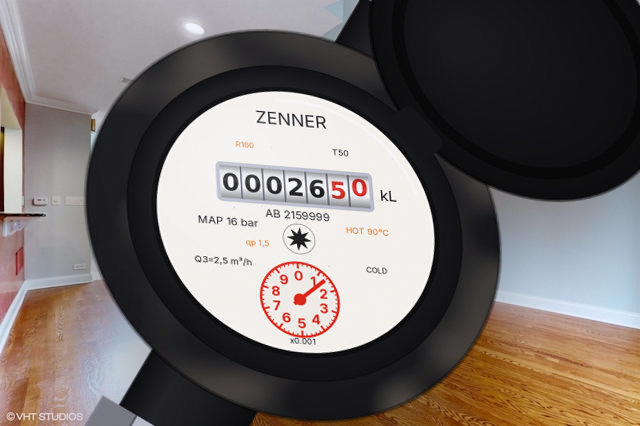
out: **26.501** kL
